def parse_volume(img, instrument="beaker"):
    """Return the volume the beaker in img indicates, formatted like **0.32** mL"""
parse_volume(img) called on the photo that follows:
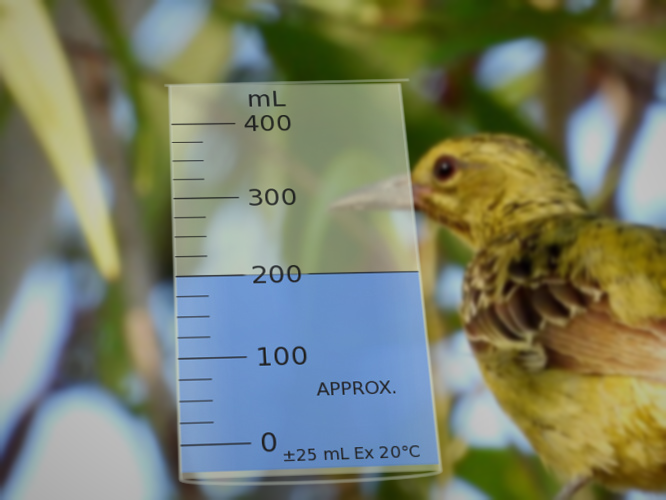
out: **200** mL
